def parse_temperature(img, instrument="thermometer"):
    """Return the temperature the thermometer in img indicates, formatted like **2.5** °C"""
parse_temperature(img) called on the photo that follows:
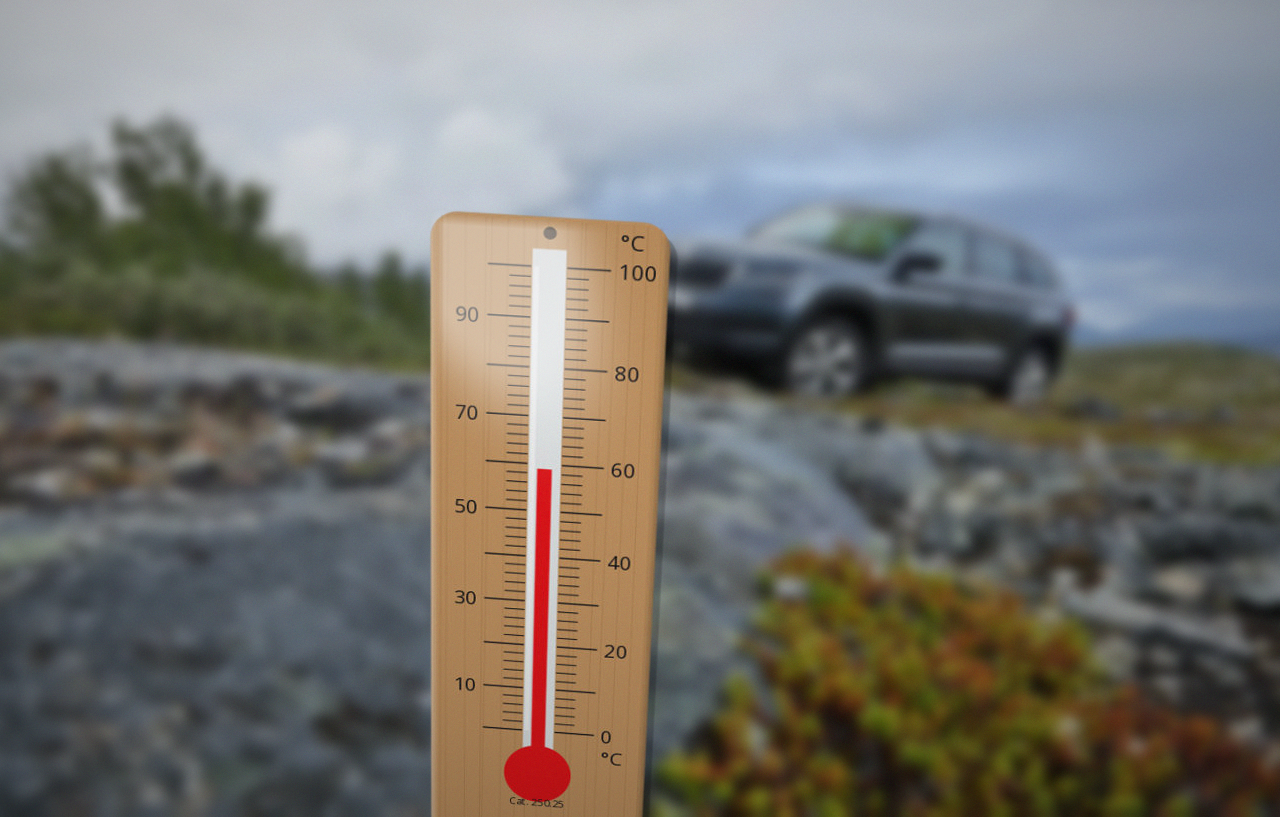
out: **59** °C
